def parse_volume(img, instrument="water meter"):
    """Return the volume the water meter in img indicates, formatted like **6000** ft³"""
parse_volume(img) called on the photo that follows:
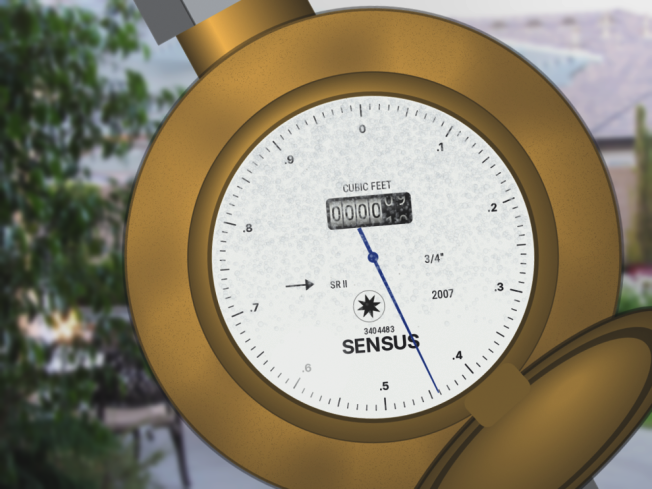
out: **9.44** ft³
